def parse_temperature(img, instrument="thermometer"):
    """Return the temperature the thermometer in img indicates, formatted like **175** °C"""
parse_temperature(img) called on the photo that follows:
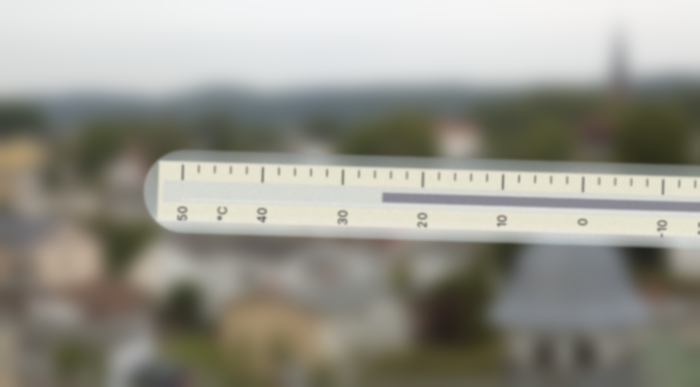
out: **25** °C
